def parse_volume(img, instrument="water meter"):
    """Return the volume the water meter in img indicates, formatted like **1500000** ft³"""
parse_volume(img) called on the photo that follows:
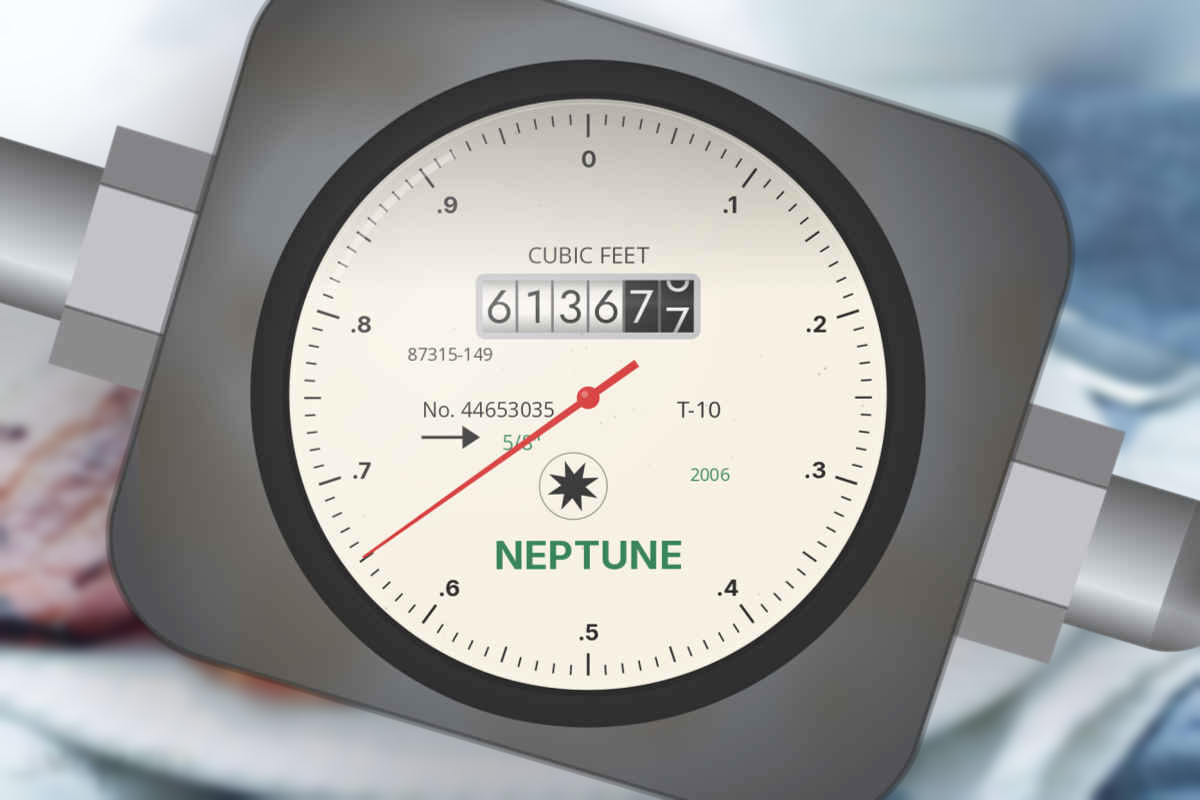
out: **613676.65** ft³
